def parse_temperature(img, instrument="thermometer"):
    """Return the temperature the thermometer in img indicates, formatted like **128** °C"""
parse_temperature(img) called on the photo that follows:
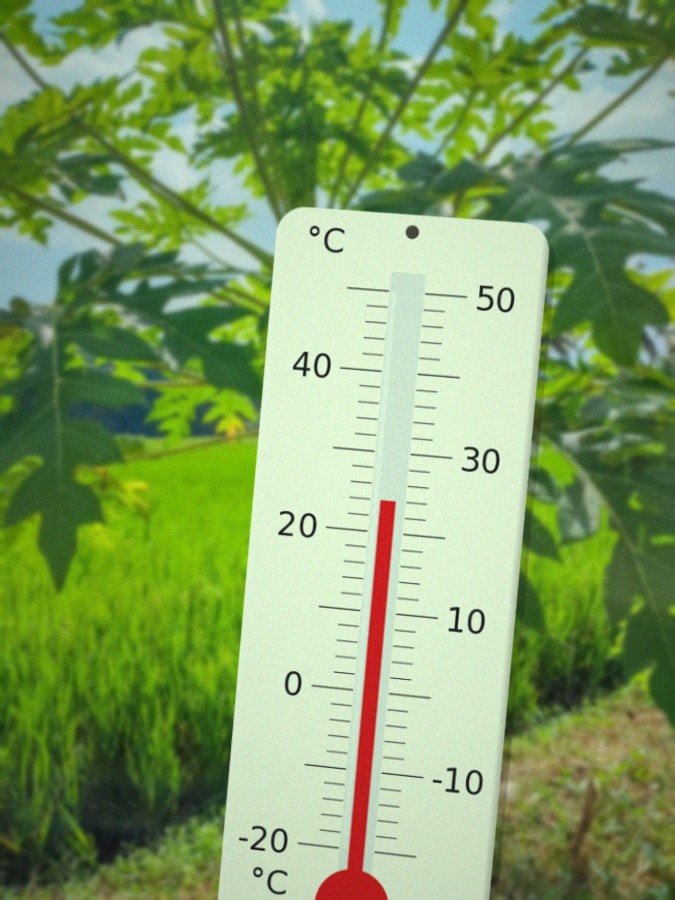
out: **24** °C
